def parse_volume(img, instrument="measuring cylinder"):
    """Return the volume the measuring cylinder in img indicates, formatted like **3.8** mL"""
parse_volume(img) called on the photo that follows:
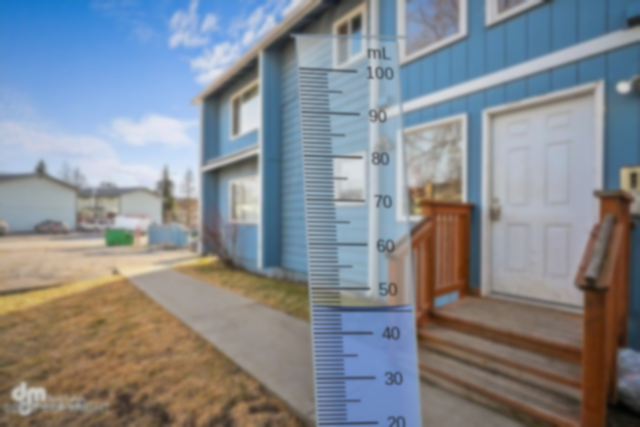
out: **45** mL
